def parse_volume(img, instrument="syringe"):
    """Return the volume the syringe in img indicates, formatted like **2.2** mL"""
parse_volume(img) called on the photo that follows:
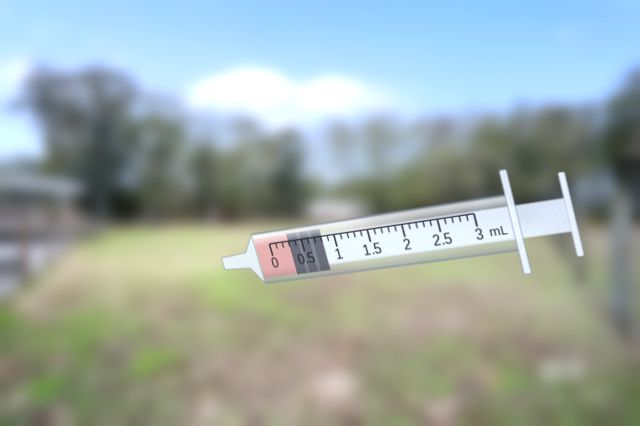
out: **0.3** mL
